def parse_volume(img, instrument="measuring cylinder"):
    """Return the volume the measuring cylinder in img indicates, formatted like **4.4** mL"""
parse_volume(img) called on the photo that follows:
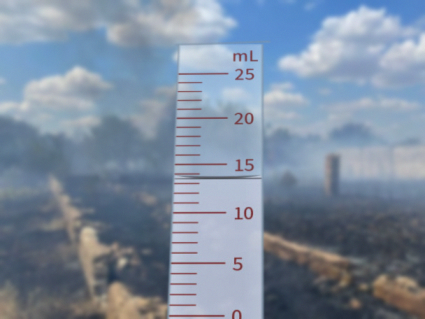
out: **13.5** mL
